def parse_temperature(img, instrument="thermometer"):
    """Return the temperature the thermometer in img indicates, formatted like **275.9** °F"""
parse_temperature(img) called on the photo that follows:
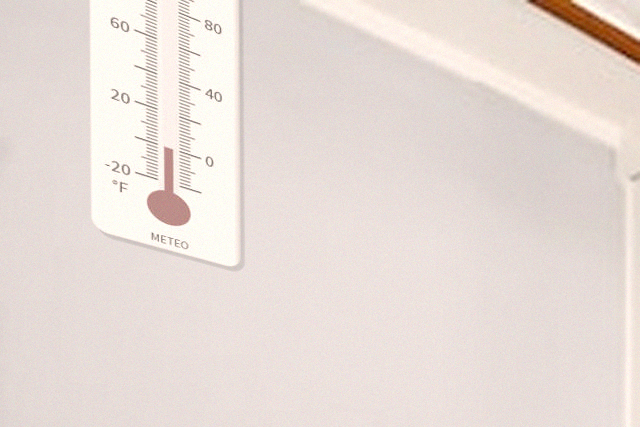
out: **0** °F
